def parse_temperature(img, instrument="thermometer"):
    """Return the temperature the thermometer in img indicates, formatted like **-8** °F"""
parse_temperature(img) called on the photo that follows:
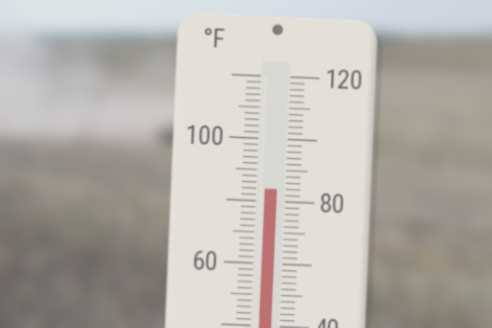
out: **84** °F
